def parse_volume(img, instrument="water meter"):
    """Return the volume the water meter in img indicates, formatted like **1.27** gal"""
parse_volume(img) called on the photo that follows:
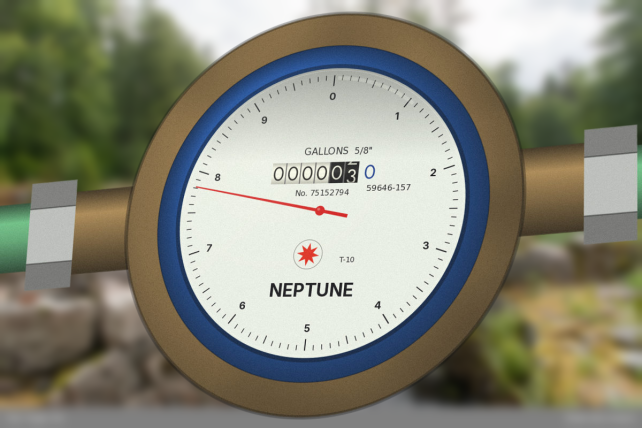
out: **27.8** gal
